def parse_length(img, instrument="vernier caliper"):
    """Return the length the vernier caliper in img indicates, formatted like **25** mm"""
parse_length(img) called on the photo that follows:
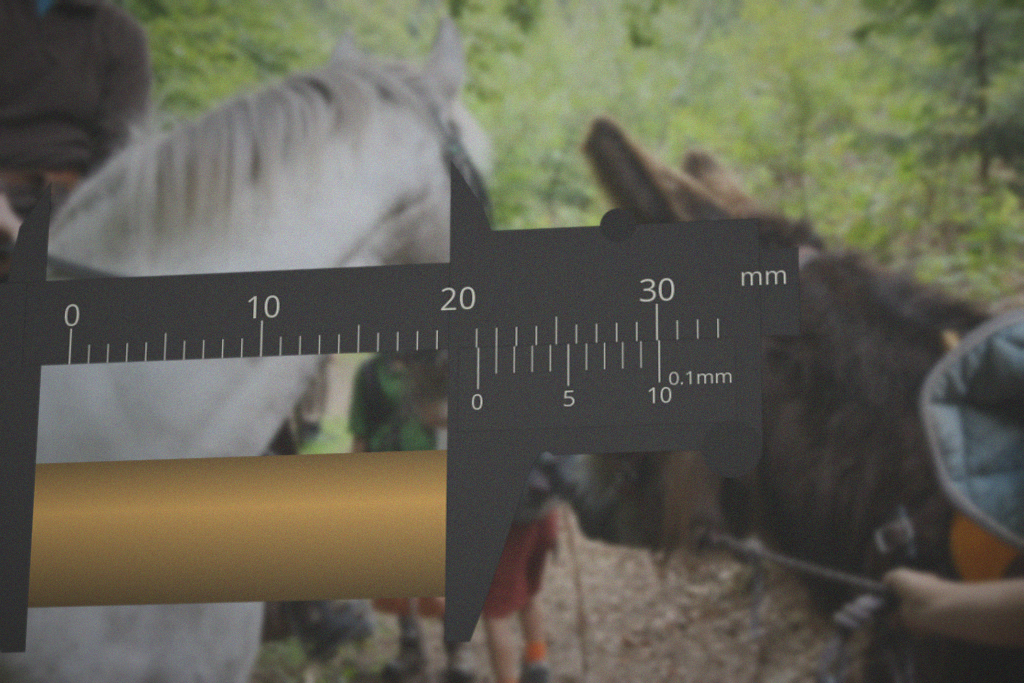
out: **21.1** mm
